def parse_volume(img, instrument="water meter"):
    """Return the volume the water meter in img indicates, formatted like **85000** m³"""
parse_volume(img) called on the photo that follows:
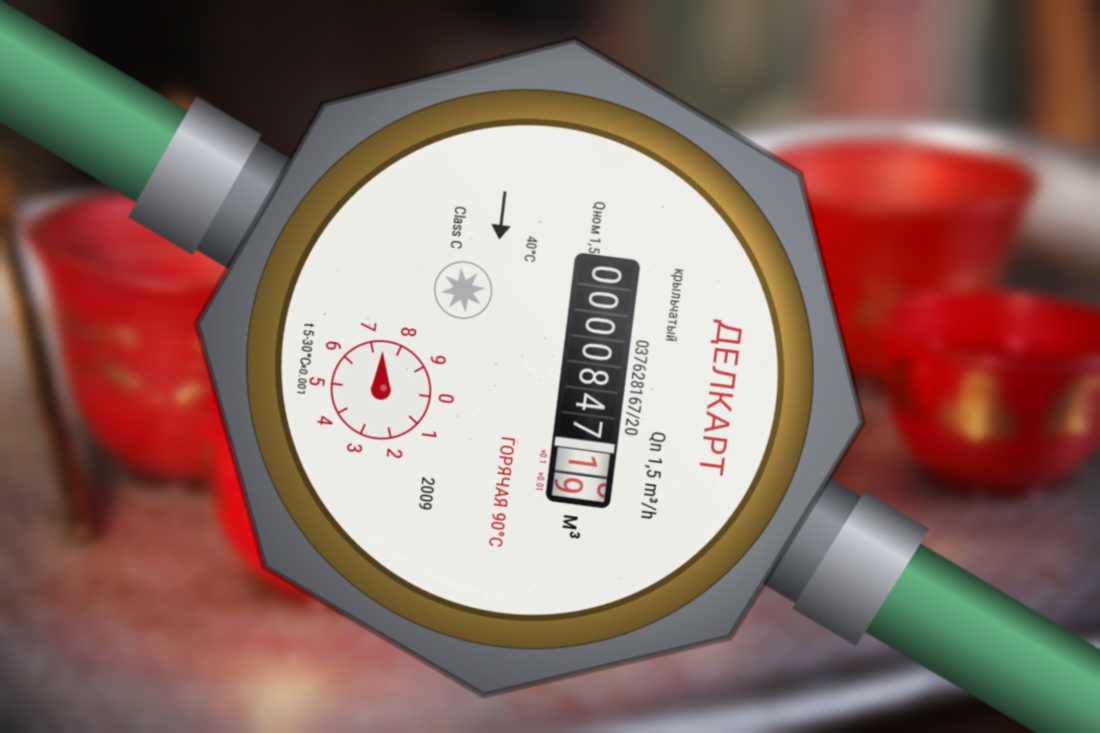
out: **847.187** m³
